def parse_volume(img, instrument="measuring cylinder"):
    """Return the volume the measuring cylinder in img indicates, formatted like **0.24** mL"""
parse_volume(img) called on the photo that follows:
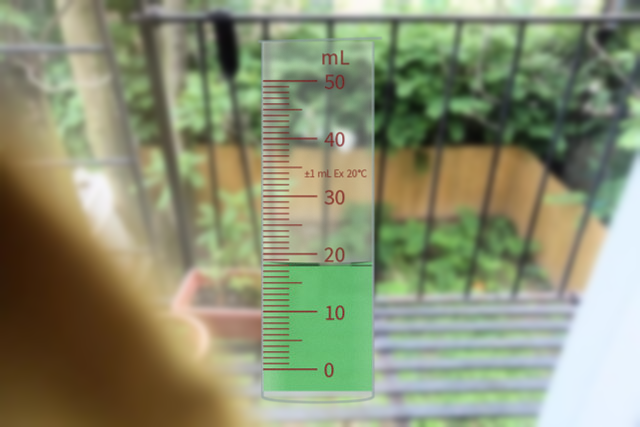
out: **18** mL
